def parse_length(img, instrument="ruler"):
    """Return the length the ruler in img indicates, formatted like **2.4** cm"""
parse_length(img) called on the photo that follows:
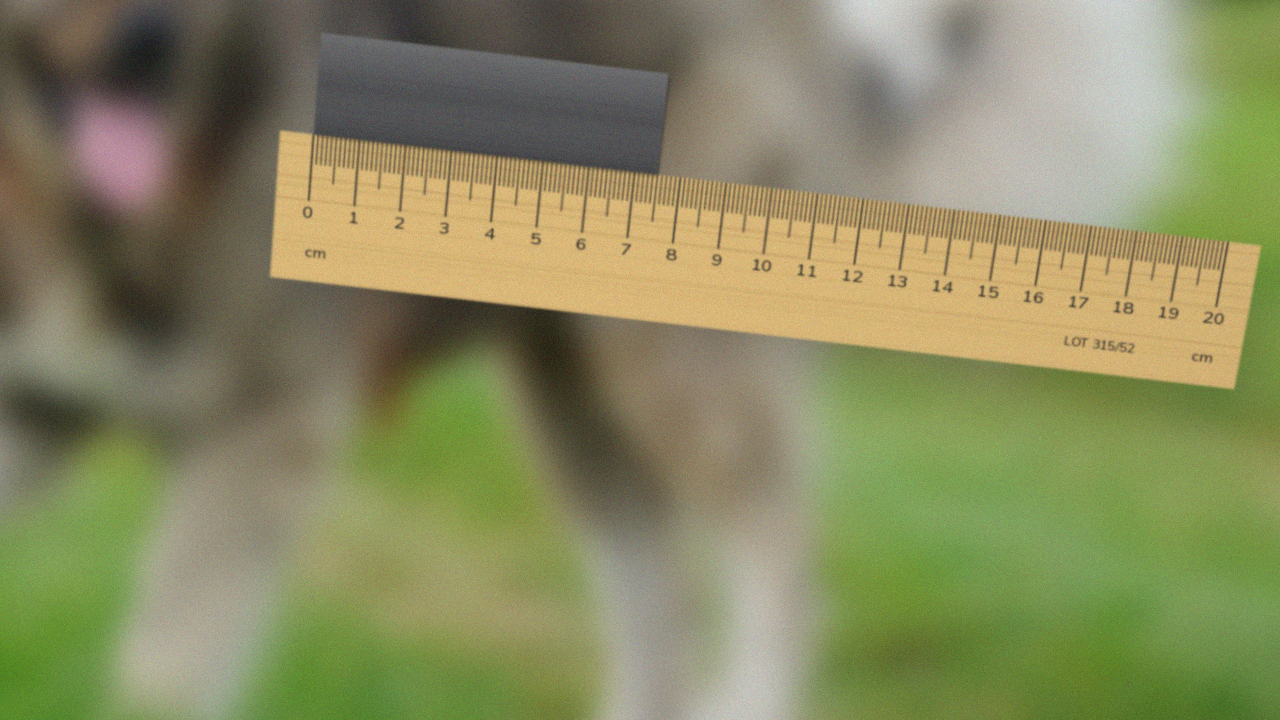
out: **7.5** cm
